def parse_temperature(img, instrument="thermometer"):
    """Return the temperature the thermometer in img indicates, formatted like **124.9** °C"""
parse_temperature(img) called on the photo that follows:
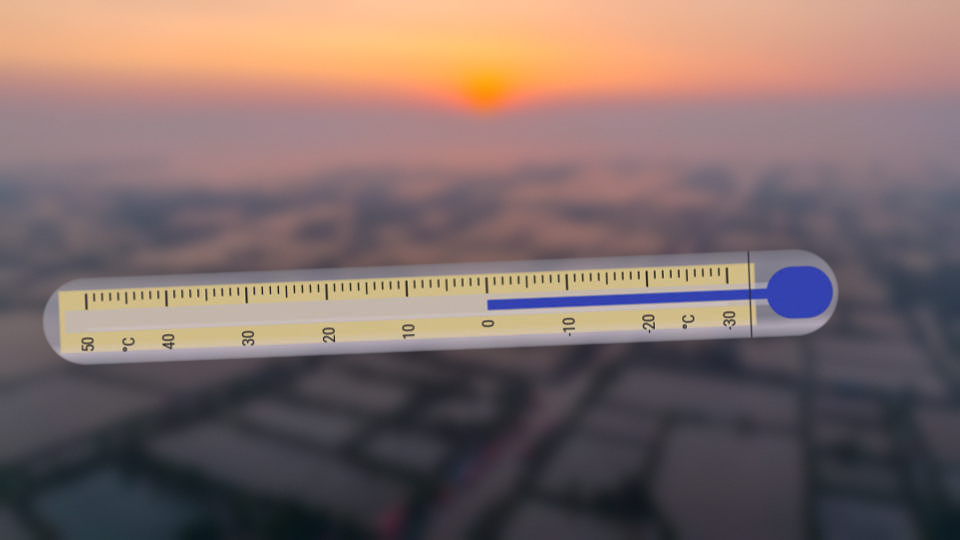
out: **0** °C
